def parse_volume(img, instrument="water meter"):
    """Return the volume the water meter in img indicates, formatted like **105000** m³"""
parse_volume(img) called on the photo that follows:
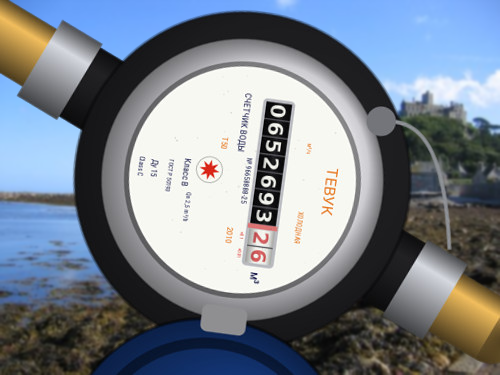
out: **652693.26** m³
